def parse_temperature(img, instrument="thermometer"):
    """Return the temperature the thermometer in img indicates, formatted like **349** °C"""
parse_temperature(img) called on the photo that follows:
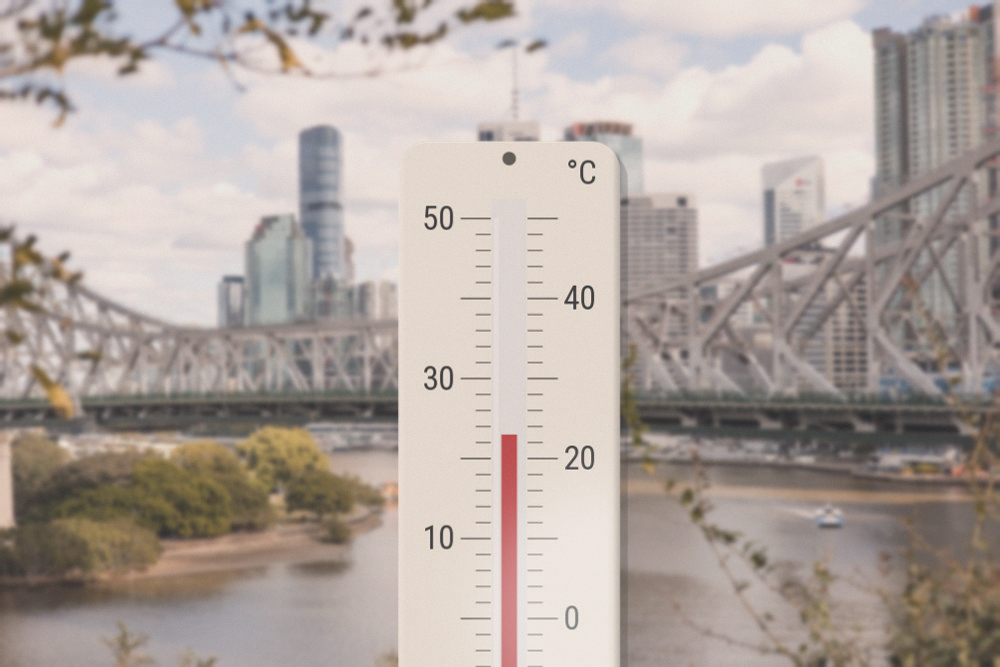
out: **23** °C
